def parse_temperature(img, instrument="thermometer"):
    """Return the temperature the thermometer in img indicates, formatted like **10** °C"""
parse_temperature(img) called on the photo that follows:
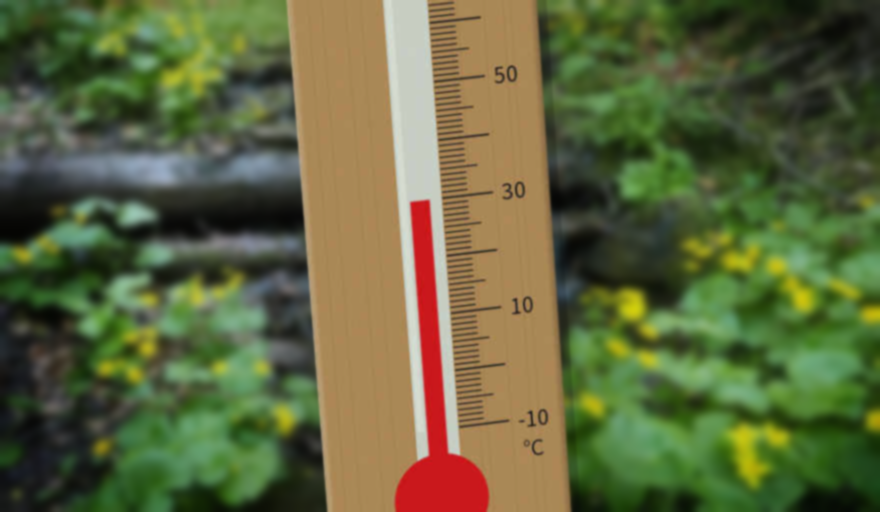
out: **30** °C
